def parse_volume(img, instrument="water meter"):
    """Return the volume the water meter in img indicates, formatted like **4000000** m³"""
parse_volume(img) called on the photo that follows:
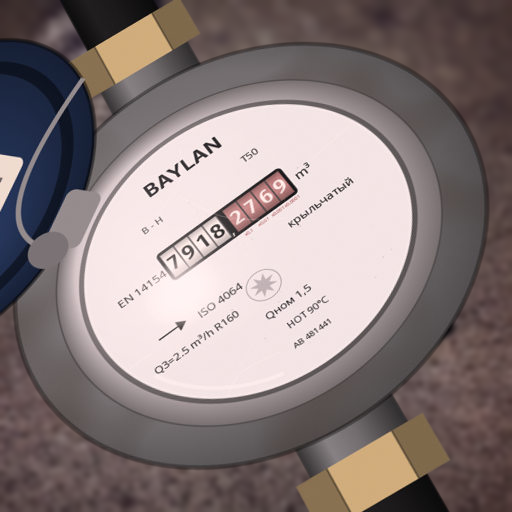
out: **7918.2769** m³
